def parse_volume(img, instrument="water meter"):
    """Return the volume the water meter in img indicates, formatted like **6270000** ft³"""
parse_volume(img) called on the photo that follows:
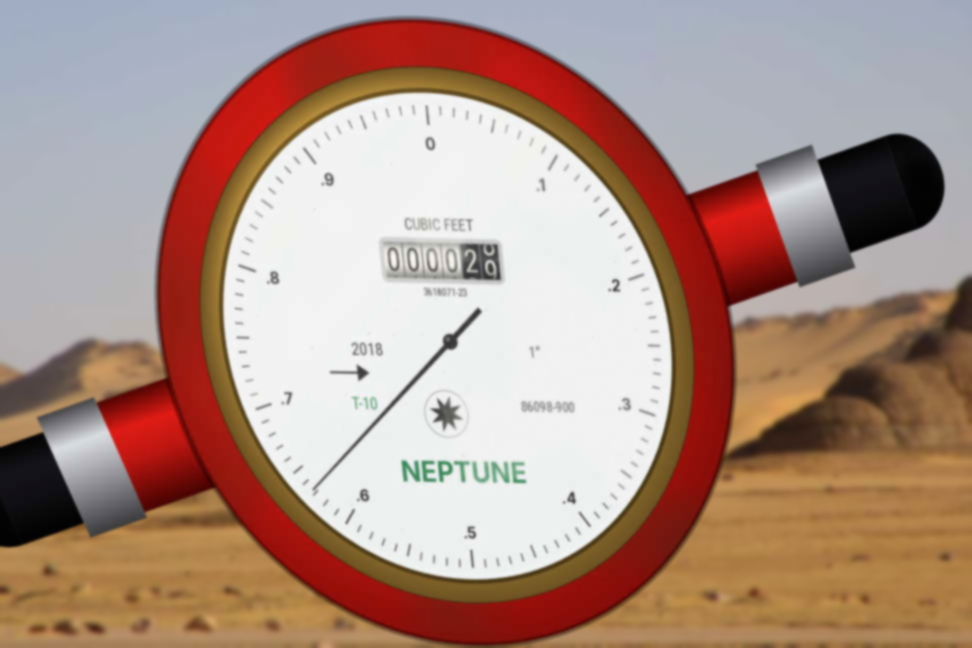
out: **28.63** ft³
